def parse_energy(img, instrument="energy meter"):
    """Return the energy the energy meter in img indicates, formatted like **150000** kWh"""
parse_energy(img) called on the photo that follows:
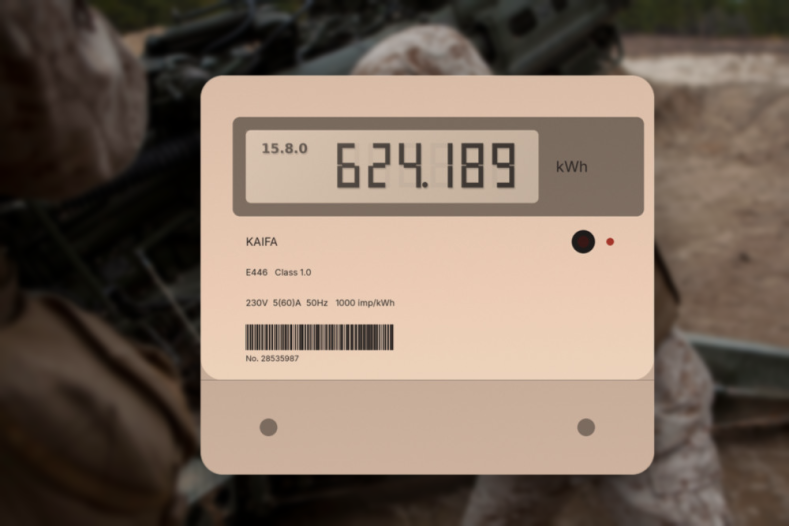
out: **624.189** kWh
